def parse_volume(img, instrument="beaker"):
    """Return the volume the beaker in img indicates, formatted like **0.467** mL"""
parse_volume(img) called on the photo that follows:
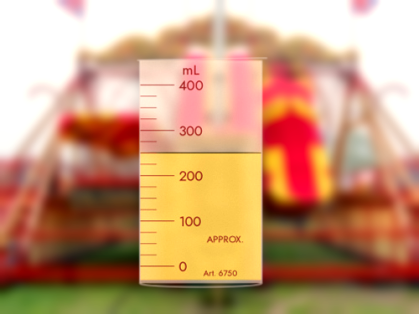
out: **250** mL
